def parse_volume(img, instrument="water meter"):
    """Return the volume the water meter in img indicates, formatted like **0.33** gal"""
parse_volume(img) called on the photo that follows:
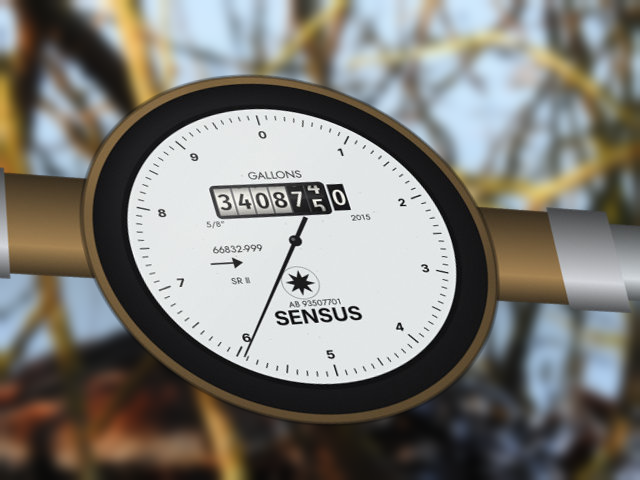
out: **3408745.9** gal
